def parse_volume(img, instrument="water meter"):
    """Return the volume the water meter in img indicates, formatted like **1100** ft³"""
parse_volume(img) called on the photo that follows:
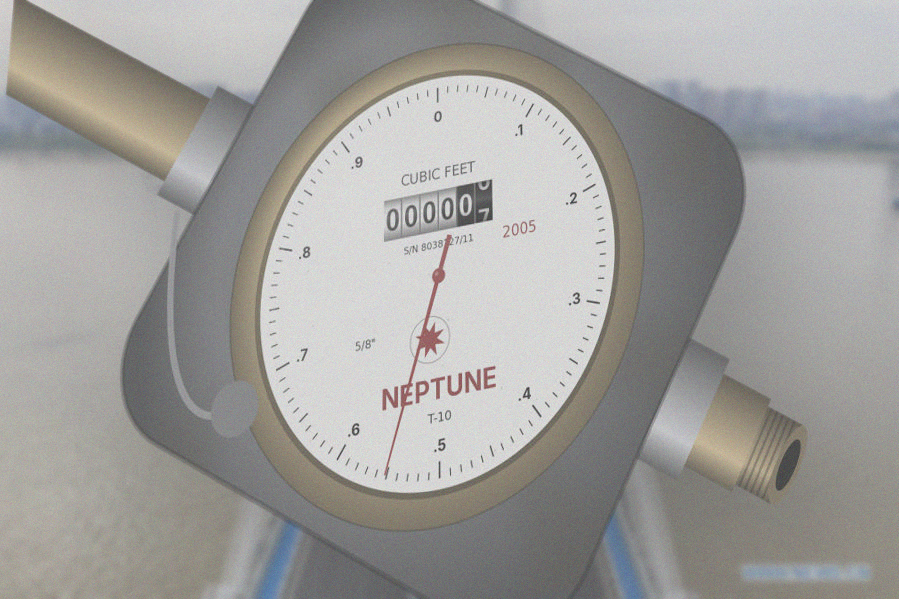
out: **6.55** ft³
